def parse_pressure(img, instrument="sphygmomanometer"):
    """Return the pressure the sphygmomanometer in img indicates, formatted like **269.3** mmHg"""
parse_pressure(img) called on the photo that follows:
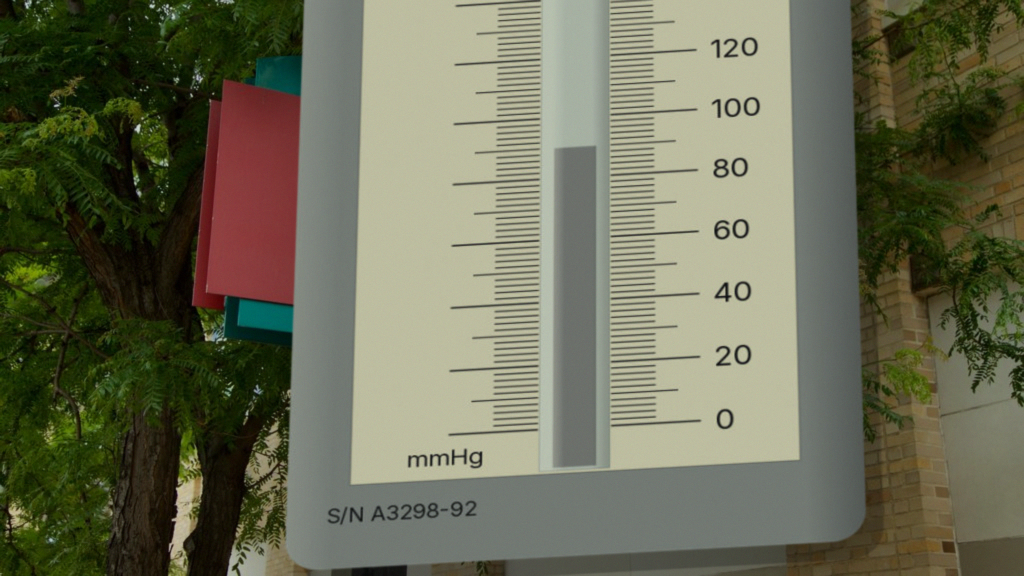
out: **90** mmHg
